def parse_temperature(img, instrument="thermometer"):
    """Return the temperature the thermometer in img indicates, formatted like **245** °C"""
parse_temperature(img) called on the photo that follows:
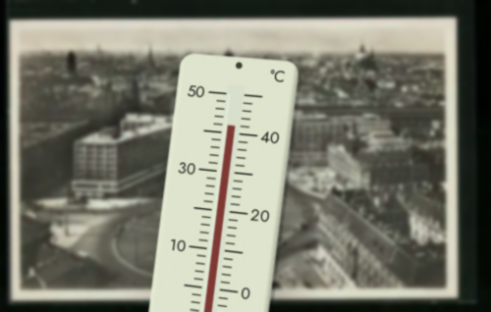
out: **42** °C
